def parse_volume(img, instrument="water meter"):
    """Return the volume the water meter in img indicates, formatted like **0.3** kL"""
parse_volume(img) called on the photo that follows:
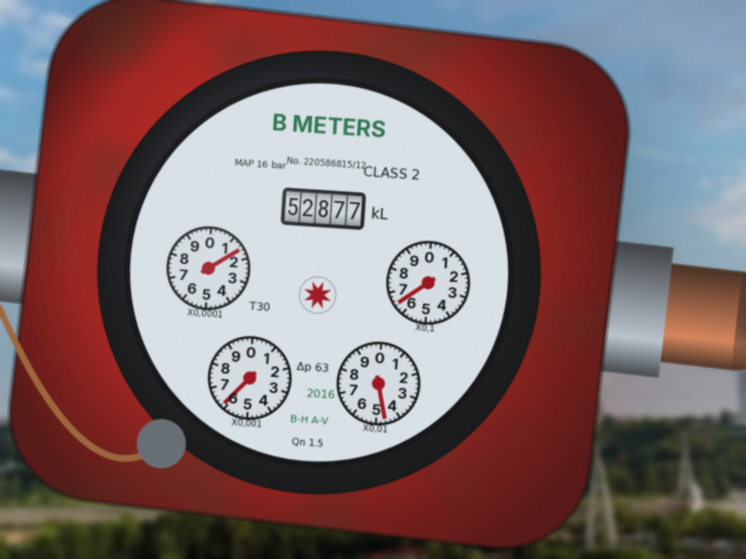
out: **52877.6461** kL
